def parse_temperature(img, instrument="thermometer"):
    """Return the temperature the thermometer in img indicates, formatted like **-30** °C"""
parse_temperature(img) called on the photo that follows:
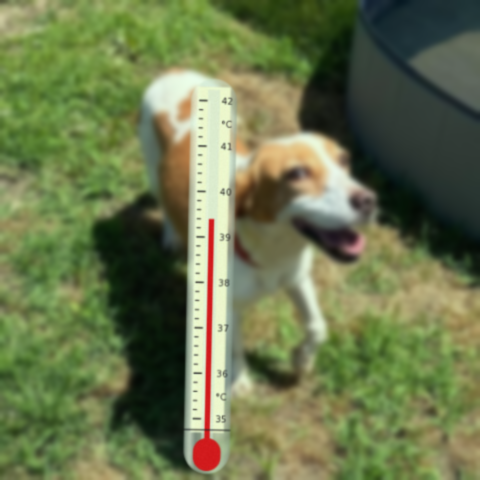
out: **39.4** °C
